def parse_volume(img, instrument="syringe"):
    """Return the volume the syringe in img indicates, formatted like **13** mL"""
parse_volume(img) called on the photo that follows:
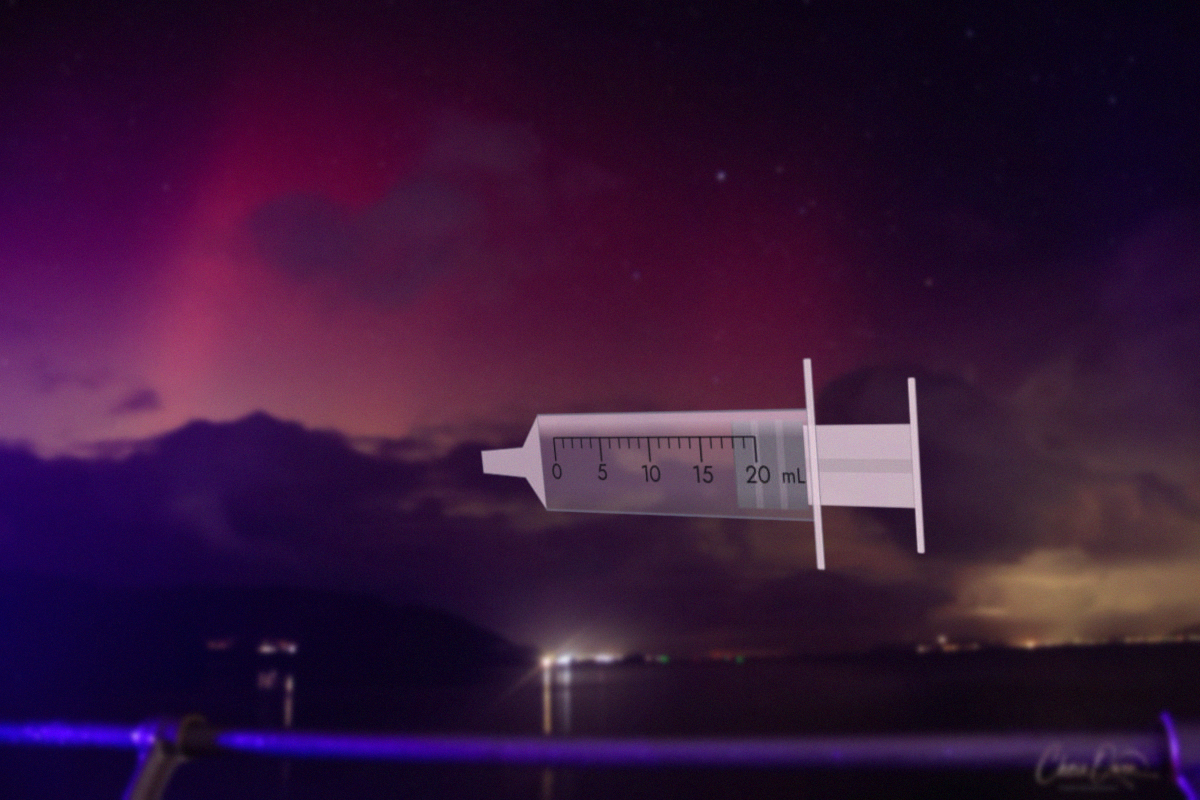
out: **18** mL
